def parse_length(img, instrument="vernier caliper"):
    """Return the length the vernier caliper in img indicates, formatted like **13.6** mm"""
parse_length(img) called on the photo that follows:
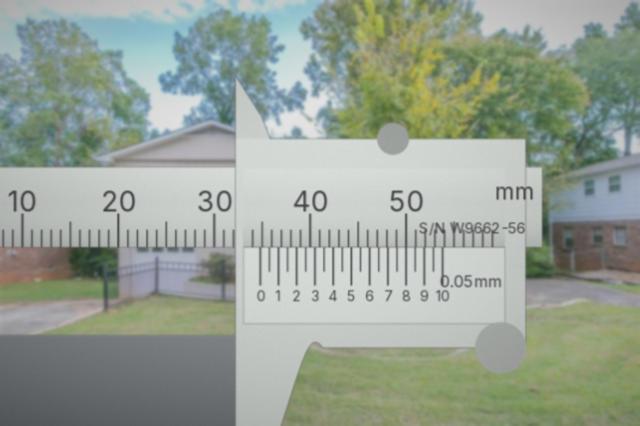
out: **34.8** mm
